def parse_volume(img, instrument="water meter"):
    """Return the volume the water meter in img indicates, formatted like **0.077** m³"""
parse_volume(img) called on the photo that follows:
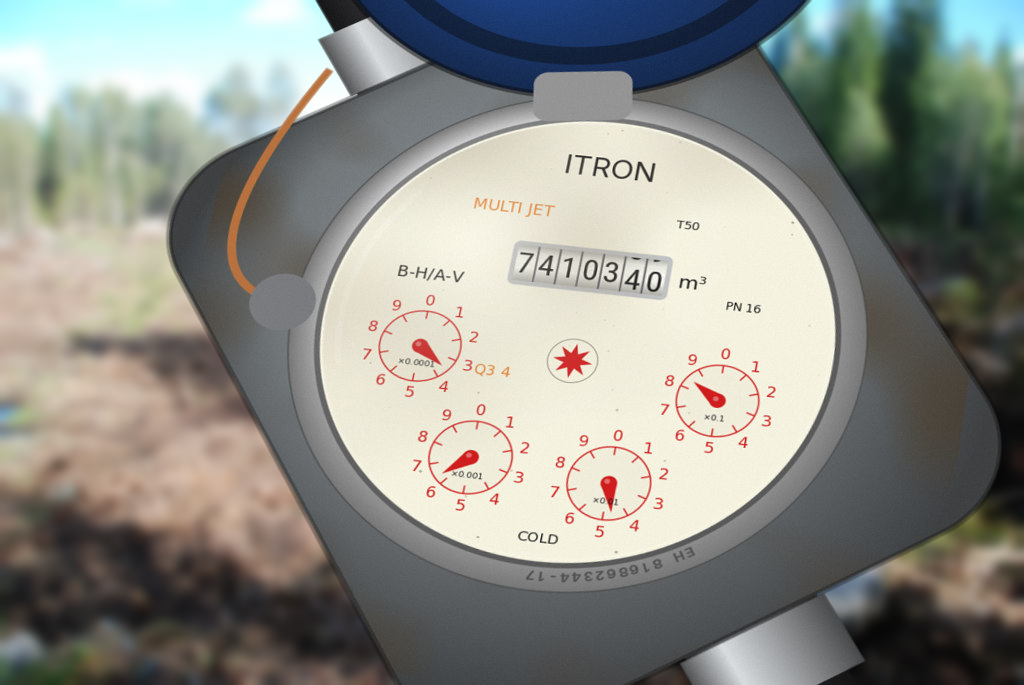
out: **7410339.8463** m³
